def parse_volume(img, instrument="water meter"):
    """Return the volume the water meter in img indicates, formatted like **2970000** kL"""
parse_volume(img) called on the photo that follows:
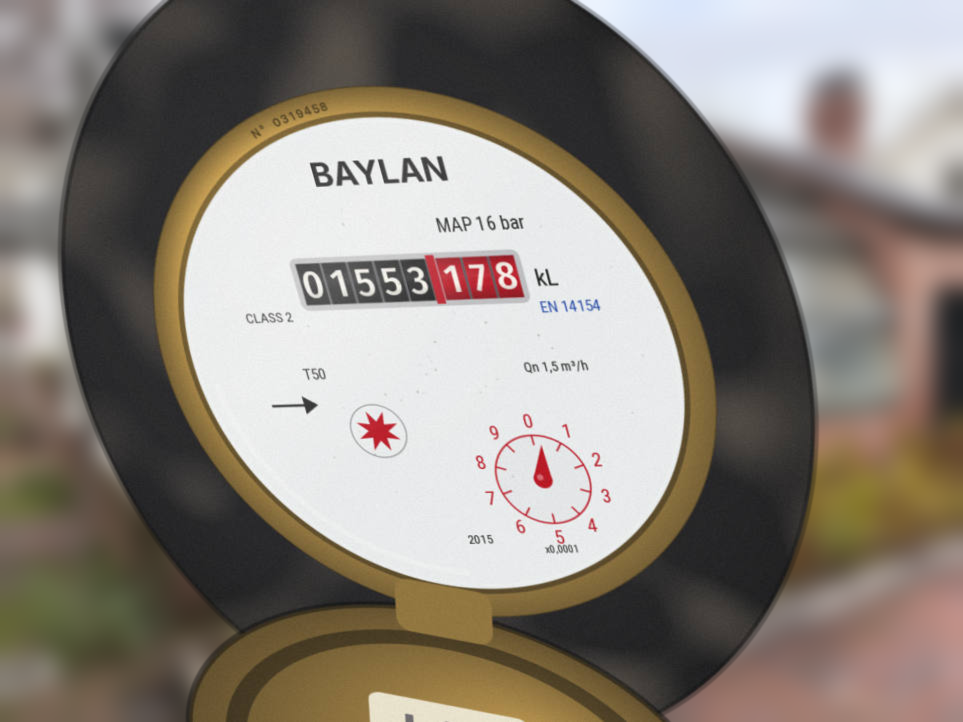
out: **1553.1780** kL
